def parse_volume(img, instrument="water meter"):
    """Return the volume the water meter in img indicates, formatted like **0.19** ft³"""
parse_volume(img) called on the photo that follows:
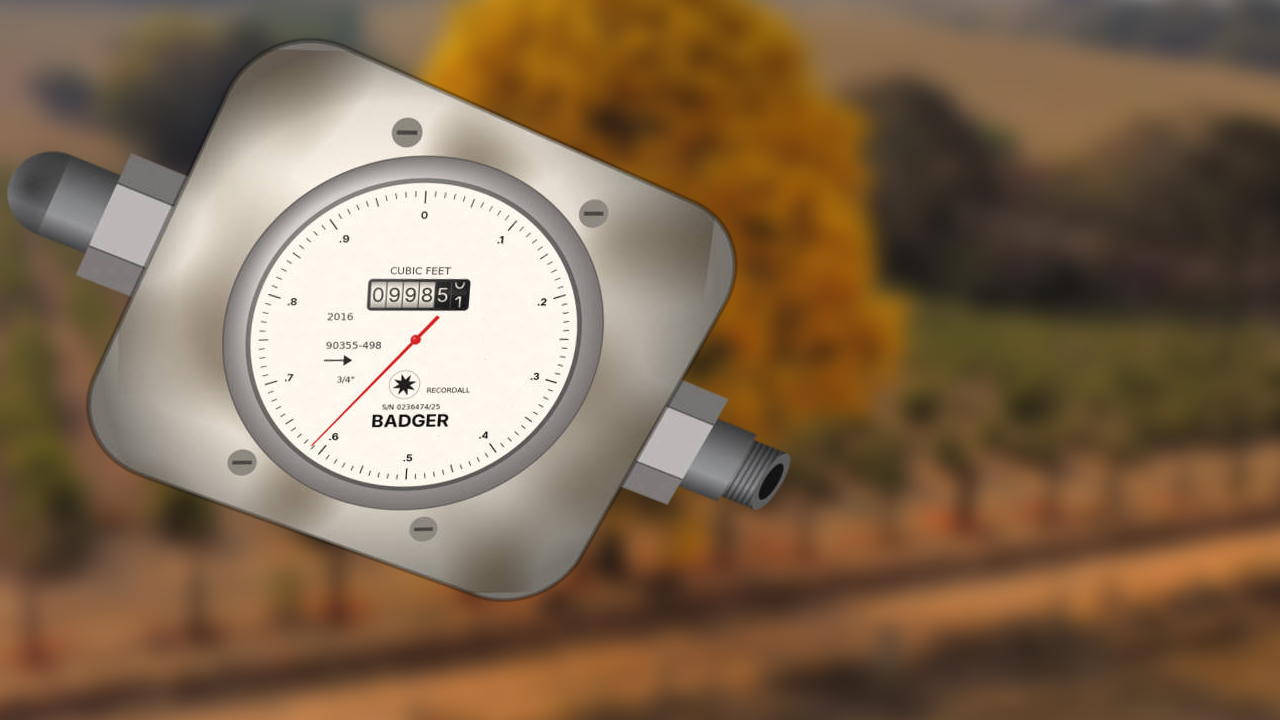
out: **99850.61** ft³
